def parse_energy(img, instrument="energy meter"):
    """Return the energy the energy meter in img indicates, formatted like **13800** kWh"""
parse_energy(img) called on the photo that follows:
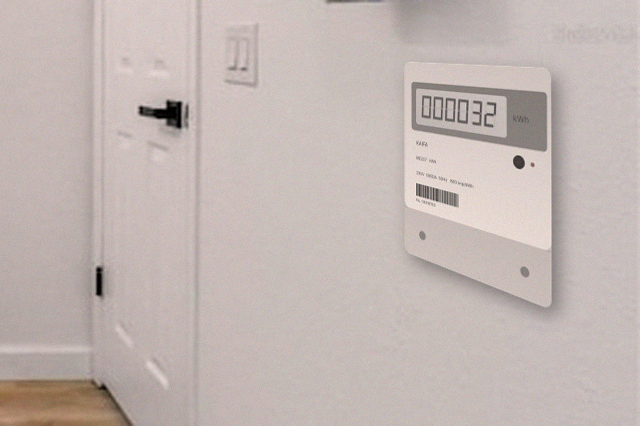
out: **32** kWh
